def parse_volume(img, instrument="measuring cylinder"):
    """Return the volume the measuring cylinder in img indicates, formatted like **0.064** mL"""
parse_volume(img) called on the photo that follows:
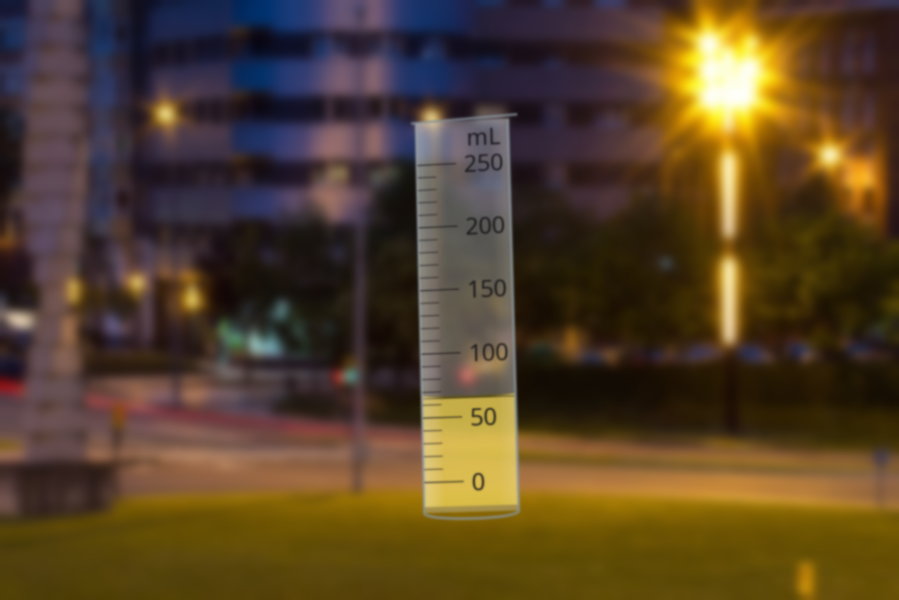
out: **65** mL
